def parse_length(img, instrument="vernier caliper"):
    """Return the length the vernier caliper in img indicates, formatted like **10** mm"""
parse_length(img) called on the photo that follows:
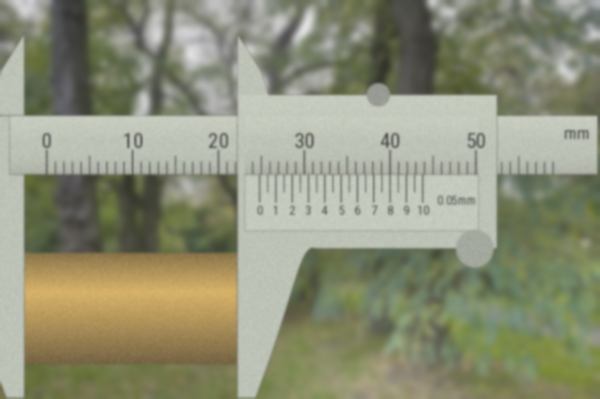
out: **24.8** mm
